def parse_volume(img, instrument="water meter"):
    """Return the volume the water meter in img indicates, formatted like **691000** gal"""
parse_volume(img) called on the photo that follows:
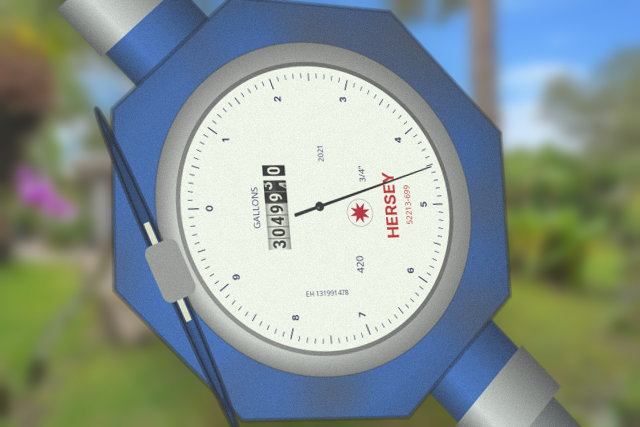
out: **3049934.5** gal
